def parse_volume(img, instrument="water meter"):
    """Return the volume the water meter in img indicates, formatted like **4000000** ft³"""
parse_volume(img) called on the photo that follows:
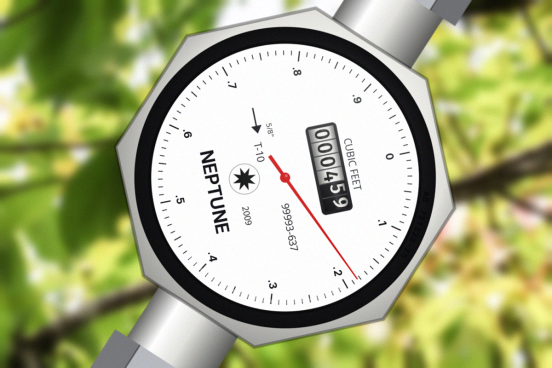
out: **459.18** ft³
